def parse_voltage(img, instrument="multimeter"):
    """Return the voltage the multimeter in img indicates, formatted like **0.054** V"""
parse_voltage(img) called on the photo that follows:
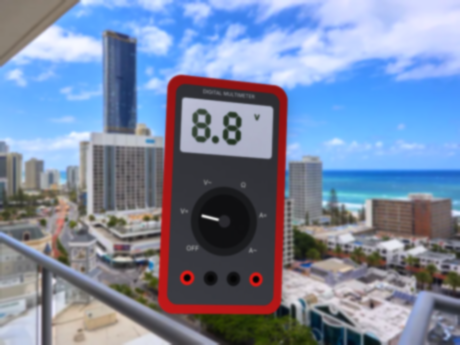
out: **8.8** V
